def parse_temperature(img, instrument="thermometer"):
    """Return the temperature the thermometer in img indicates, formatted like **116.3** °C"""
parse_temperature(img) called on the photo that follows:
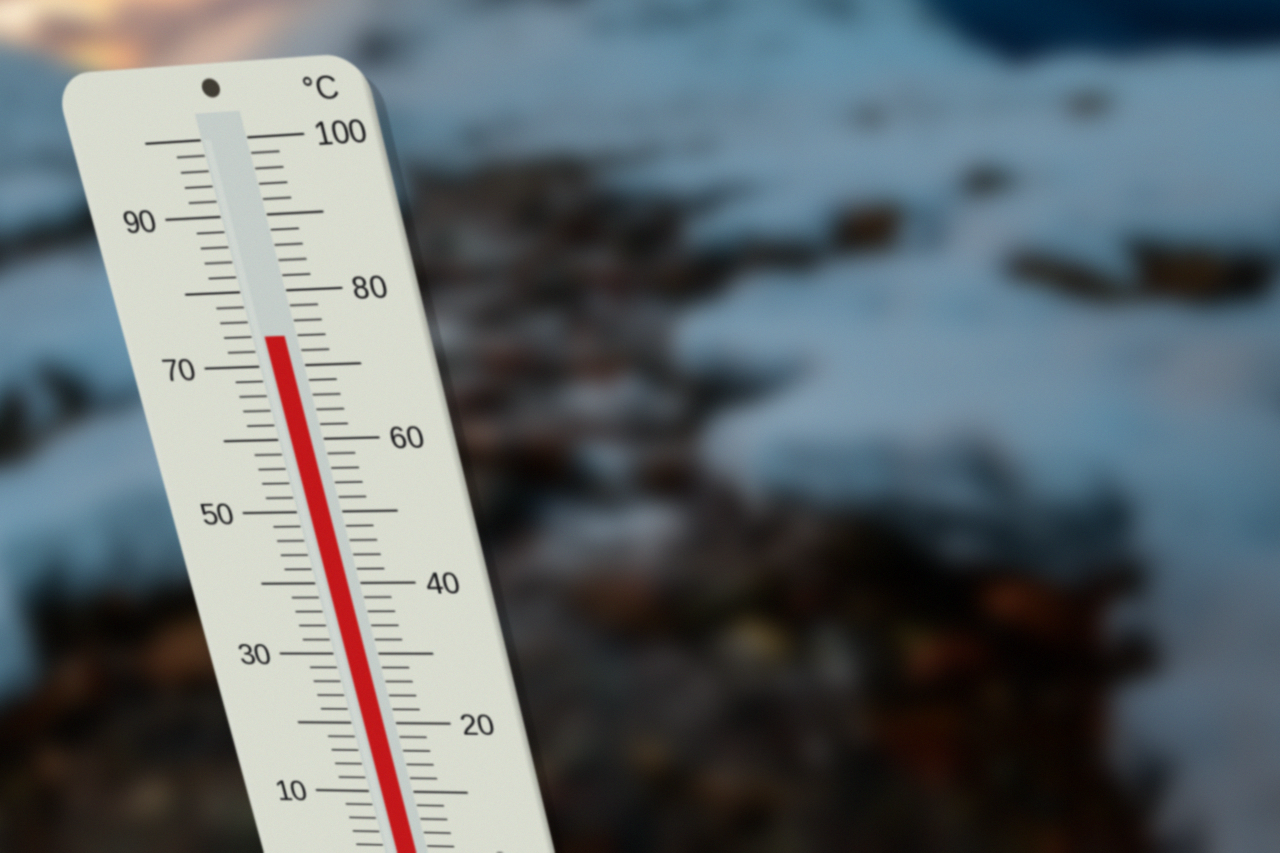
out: **74** °C
